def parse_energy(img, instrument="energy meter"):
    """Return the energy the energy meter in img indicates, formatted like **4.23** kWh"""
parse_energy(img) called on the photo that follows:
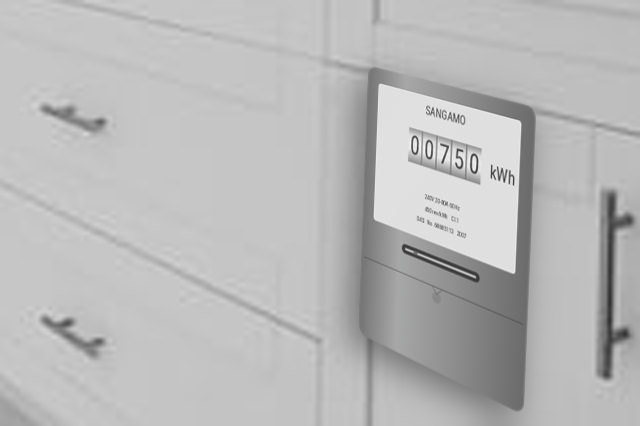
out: **750** kWh
